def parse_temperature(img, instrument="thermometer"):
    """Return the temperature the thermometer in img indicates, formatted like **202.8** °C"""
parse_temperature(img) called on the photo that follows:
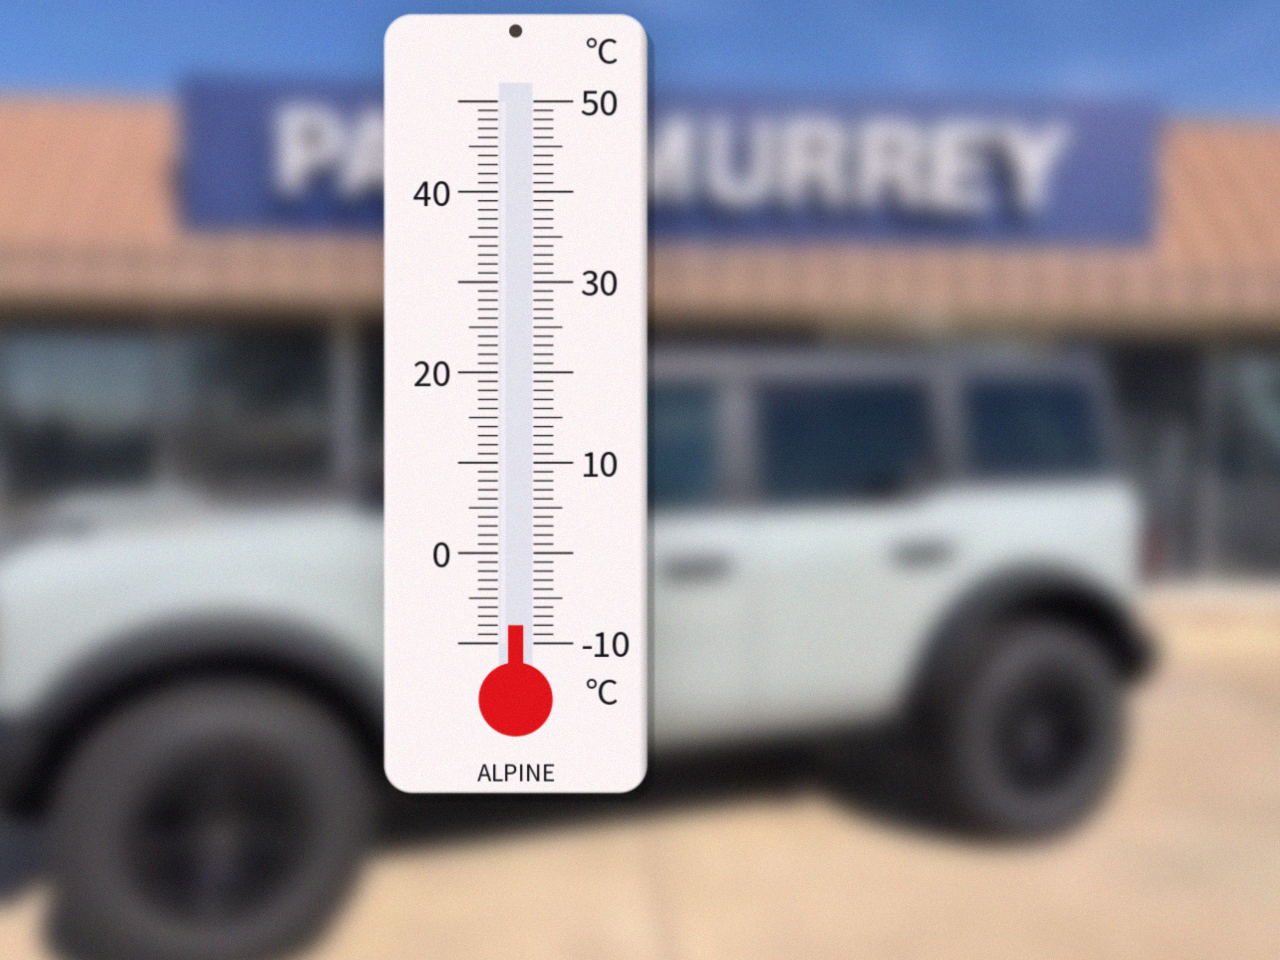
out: **-8** °C
